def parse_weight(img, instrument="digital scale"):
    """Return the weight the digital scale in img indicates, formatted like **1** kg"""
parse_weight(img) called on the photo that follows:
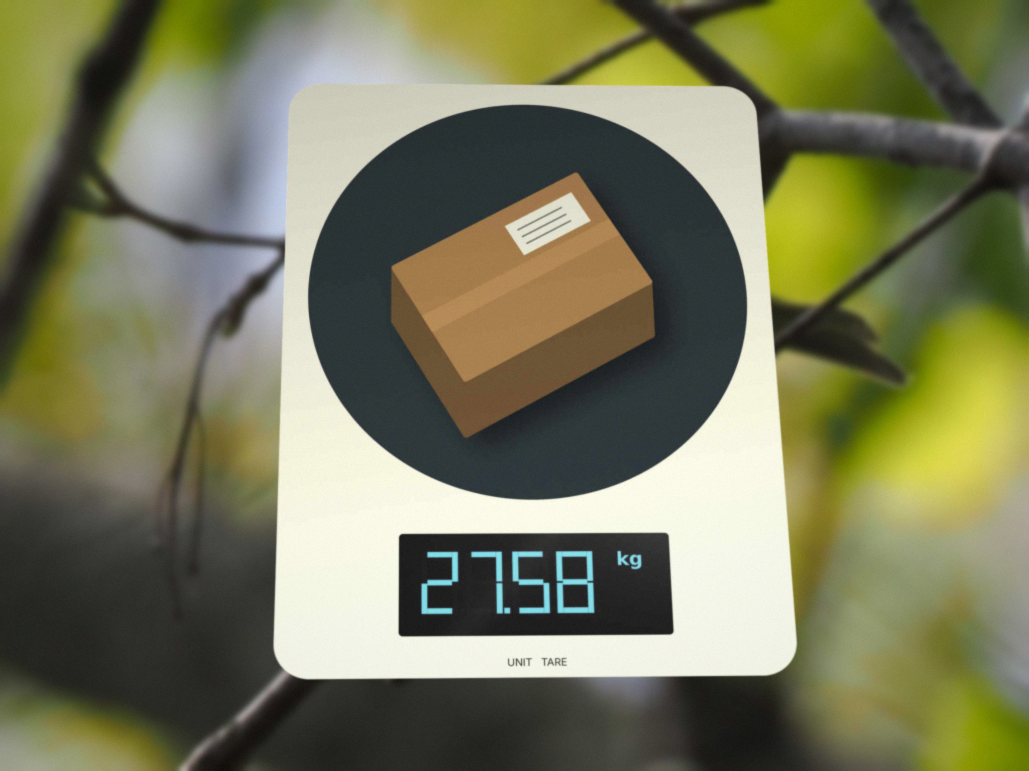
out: **27.58** kg
